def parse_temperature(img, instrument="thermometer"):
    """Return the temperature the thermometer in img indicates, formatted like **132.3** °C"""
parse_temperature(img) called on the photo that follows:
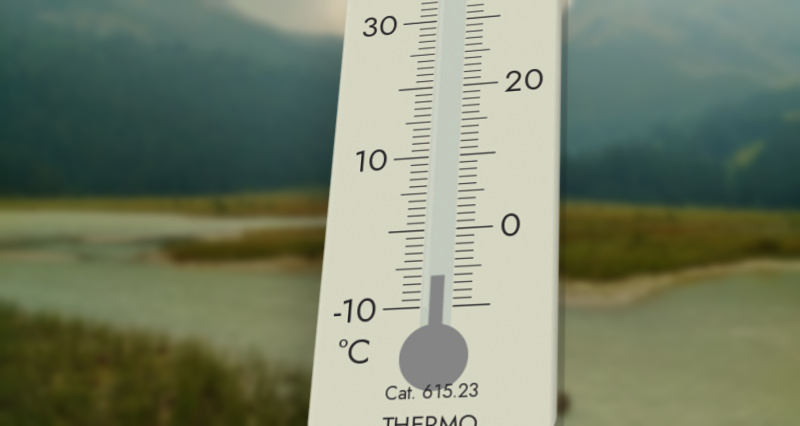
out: **-6** °C
